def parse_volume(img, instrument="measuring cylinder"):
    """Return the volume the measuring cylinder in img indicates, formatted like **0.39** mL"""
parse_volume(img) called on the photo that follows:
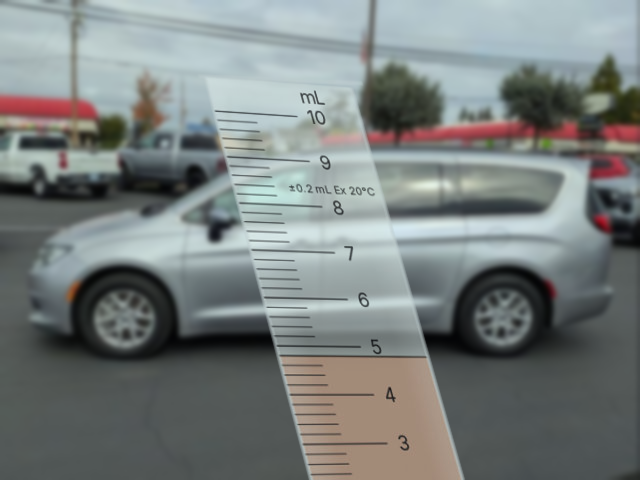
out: **4.8** mL
